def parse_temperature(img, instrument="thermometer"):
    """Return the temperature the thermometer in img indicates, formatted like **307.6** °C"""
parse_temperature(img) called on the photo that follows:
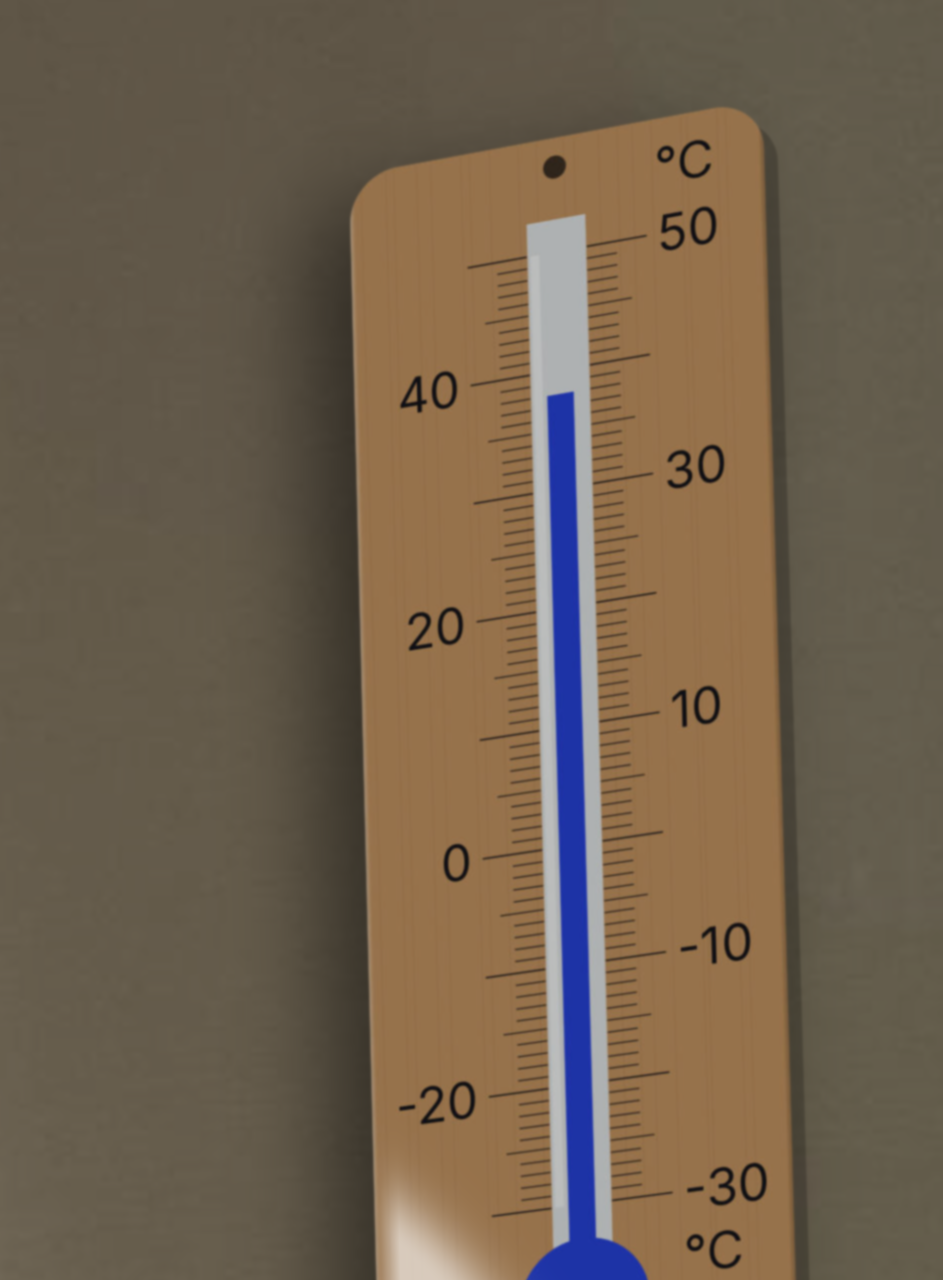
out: **38** °C
